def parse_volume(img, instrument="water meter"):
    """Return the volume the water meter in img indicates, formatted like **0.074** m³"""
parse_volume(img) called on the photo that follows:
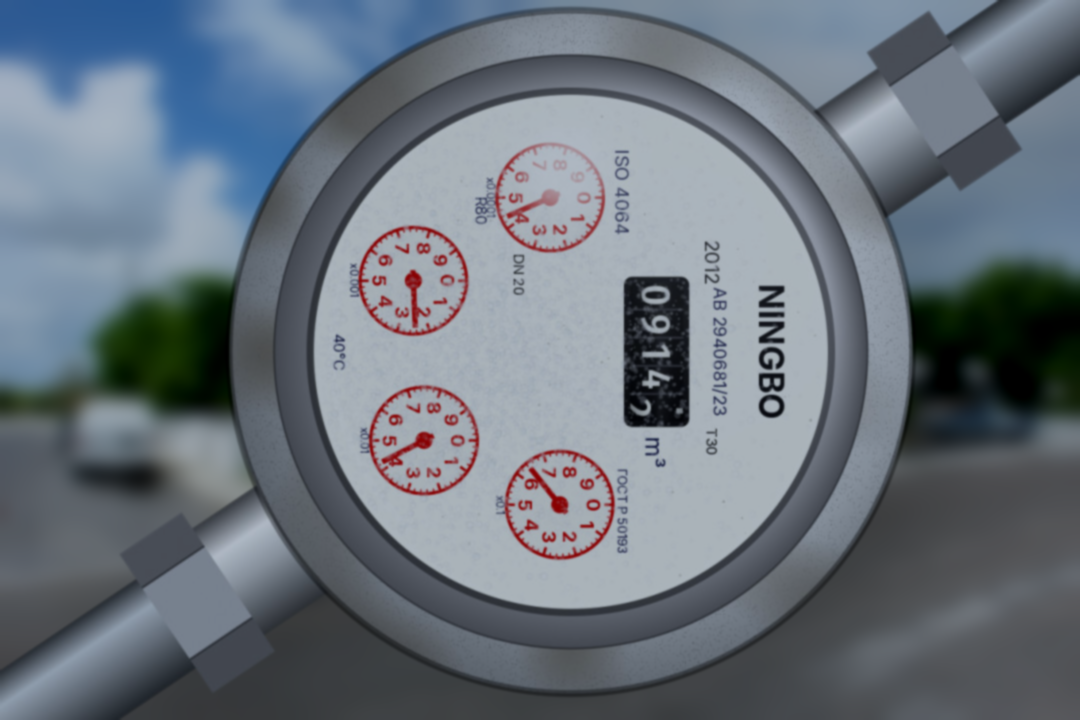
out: **9141.6424** m³
